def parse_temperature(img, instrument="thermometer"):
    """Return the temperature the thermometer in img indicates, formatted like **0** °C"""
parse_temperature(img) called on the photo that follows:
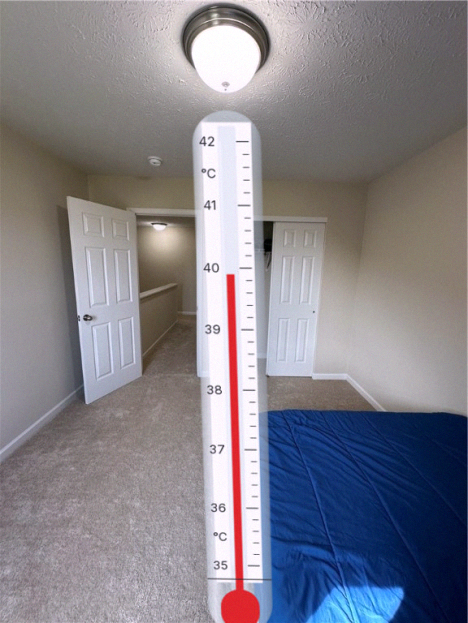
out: **39.9** °C
